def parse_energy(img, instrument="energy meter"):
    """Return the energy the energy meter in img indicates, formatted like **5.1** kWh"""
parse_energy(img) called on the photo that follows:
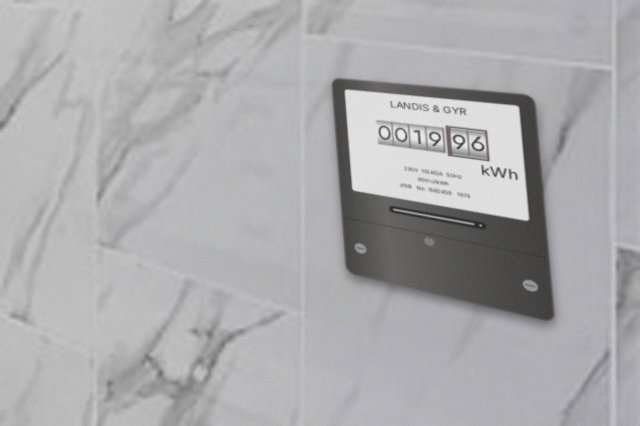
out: **19.96** kWh
